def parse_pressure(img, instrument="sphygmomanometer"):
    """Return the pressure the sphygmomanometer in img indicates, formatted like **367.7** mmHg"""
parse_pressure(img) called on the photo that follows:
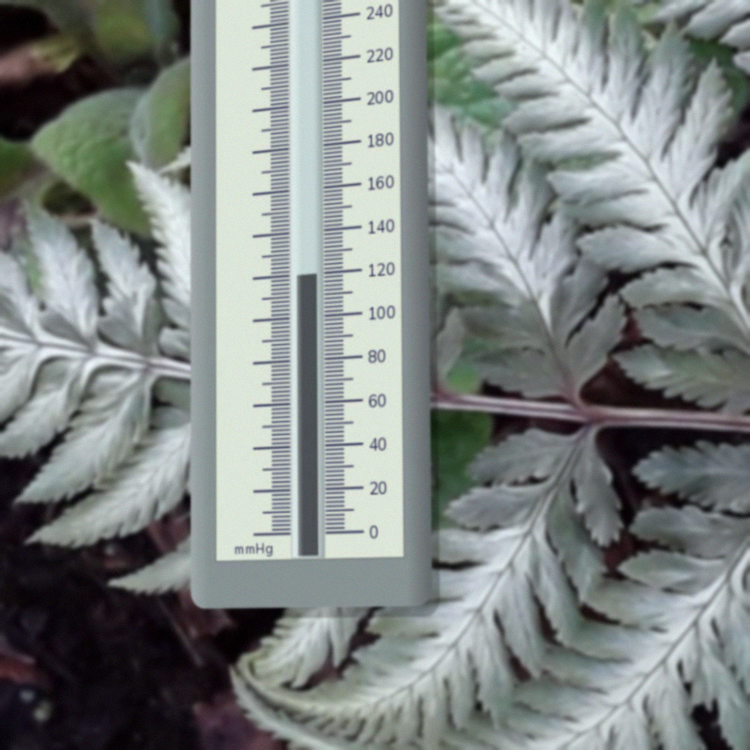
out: **120** mmHg
